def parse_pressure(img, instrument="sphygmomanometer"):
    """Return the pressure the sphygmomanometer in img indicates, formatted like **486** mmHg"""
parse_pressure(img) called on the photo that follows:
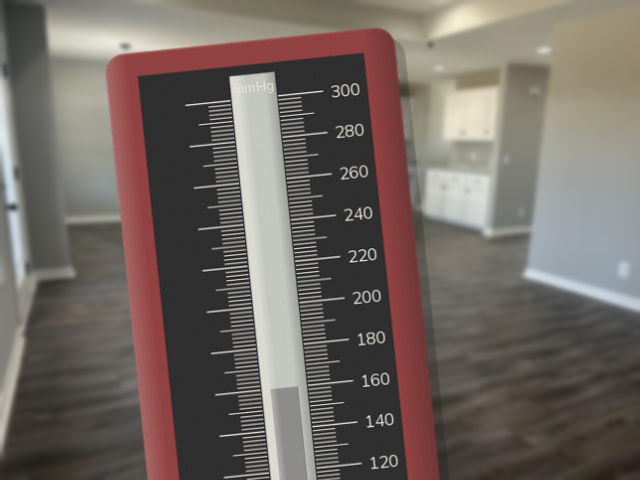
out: **160** mmHg
